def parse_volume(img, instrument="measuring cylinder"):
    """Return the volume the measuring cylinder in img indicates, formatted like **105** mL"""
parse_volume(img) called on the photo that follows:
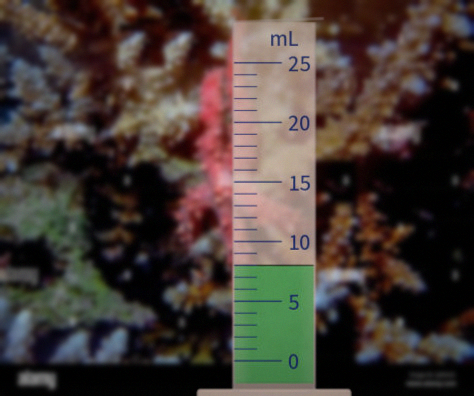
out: **8** mL
